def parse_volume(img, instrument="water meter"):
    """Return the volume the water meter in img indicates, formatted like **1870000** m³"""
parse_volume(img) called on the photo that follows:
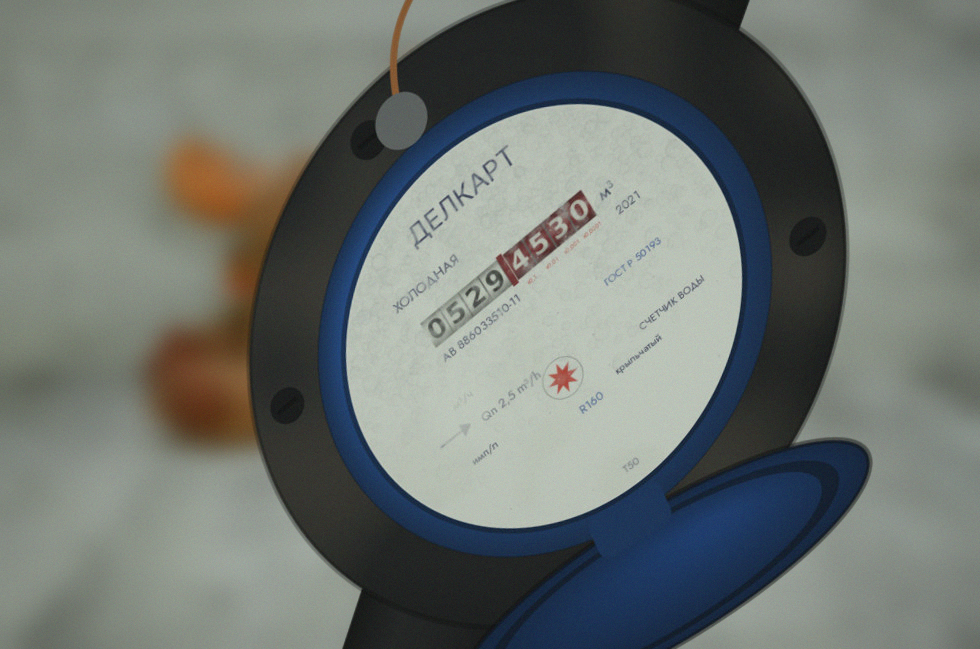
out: **529.4530** m³
